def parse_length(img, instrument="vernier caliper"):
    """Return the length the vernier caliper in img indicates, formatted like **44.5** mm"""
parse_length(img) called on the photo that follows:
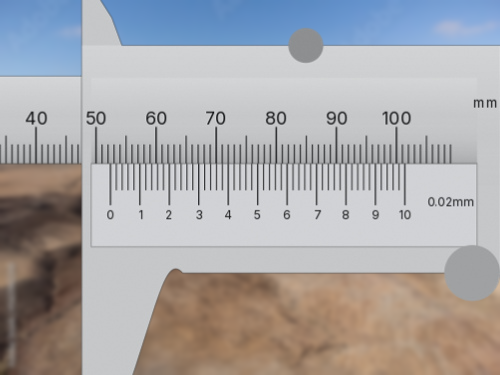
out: **52.4** mm
